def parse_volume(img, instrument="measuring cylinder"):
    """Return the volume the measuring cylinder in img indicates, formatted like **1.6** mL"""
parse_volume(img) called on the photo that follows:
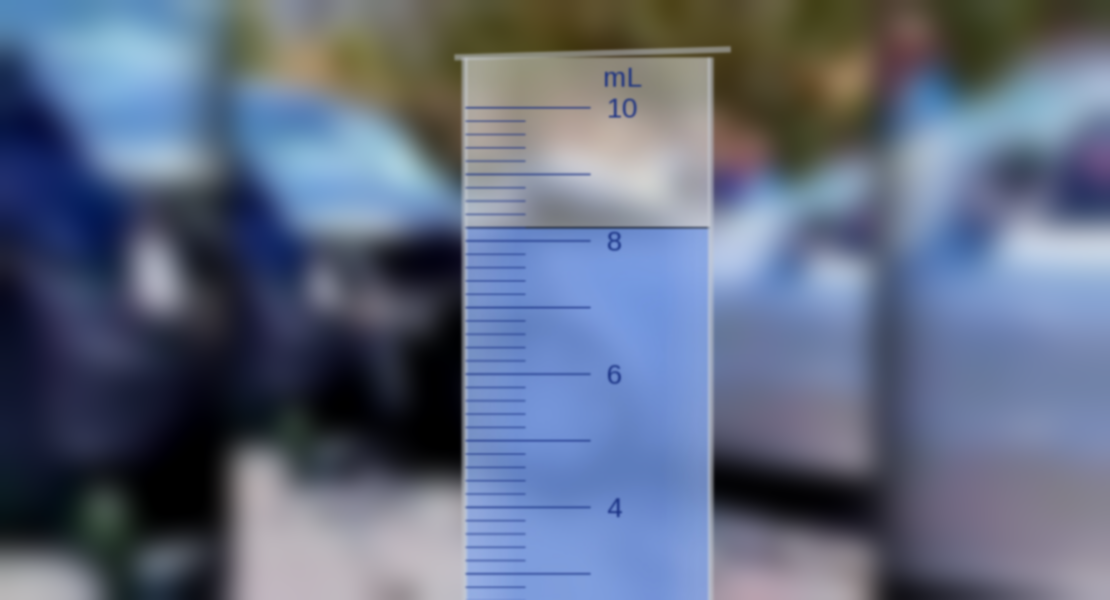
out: **8.2** mL
